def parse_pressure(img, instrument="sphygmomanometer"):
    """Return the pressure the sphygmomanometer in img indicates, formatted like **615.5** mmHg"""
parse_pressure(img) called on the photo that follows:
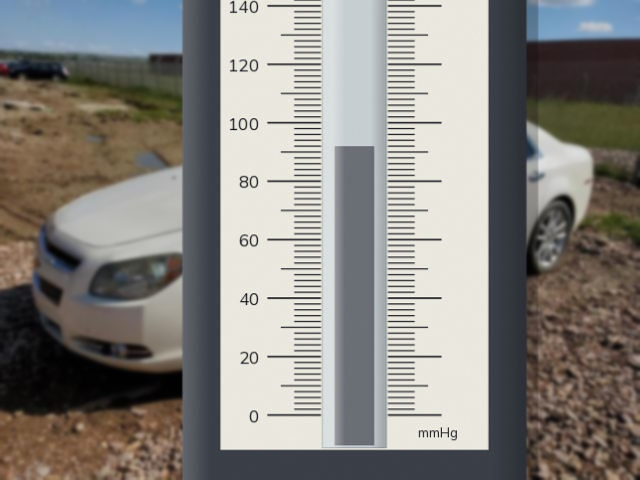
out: **92** mmHg
